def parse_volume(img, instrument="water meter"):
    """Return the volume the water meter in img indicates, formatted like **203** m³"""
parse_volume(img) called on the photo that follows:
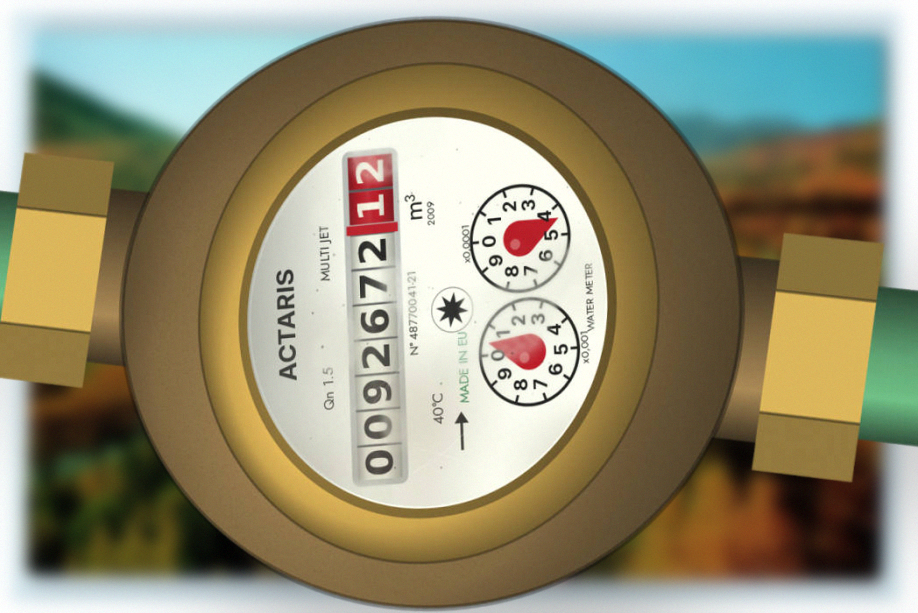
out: **92672.1204** m³
